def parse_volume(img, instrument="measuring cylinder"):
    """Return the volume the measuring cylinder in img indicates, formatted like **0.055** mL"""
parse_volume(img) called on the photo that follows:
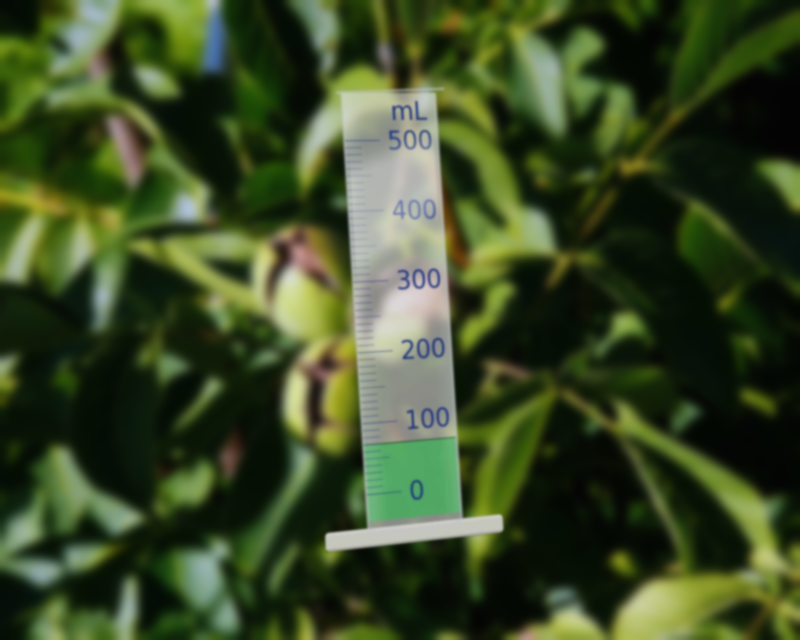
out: **70** mL
